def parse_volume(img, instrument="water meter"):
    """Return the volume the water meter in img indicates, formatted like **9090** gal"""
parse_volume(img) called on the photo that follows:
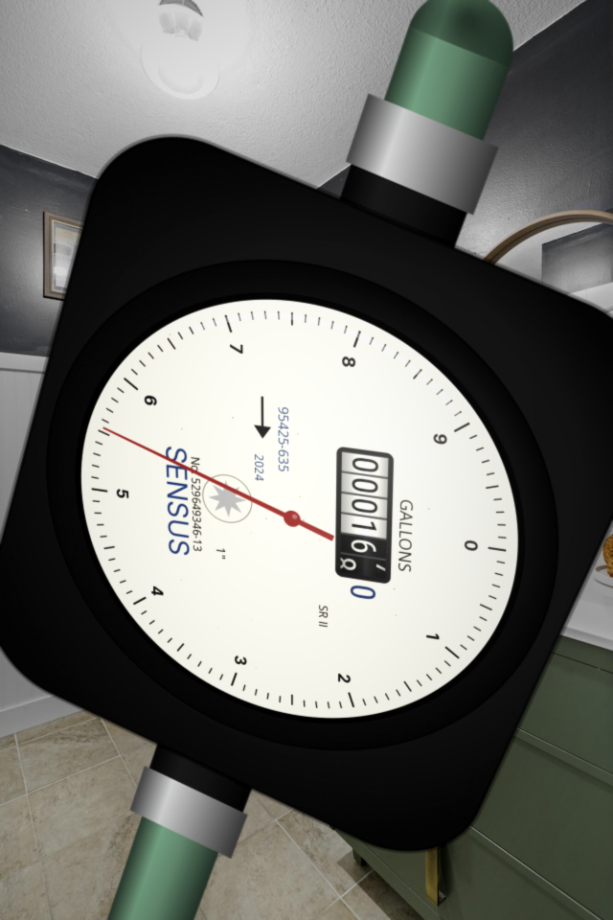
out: **1675.5** gal
